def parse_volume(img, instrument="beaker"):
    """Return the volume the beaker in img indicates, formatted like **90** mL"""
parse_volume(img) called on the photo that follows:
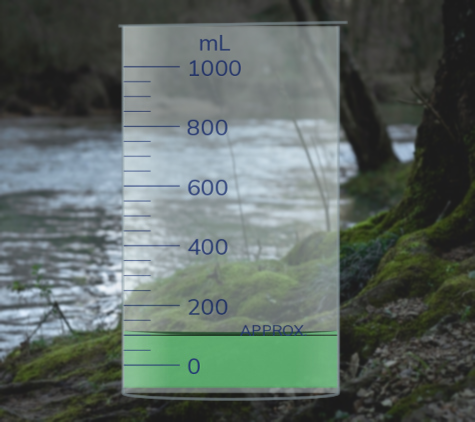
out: **100** mL
